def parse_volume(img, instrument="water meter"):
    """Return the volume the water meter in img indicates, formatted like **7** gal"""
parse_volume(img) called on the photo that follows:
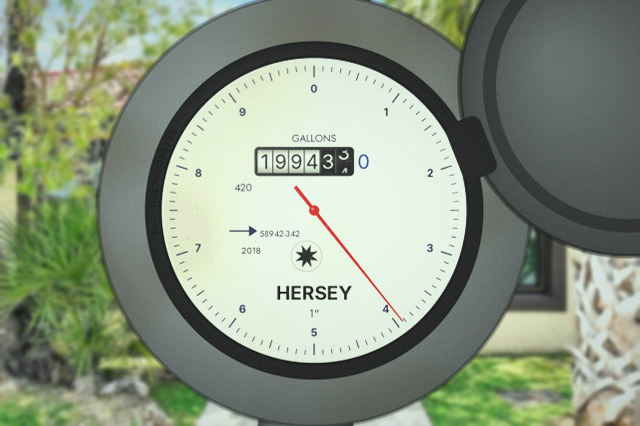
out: **1994333.9** gal
